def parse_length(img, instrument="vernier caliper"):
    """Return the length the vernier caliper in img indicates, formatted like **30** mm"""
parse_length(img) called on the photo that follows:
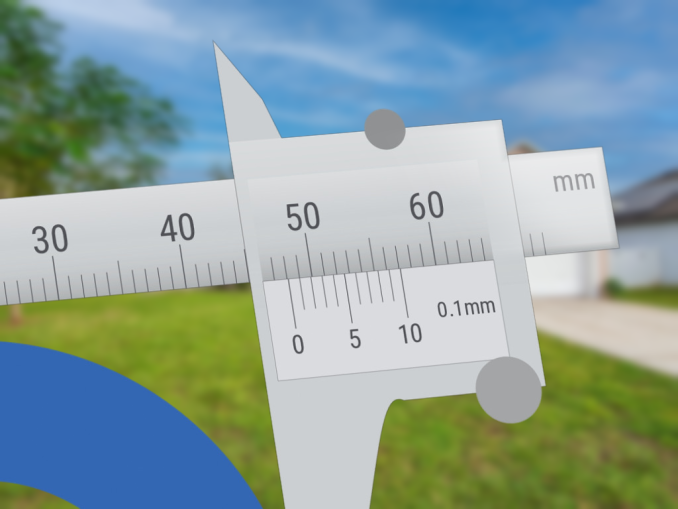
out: **48.1** mm
